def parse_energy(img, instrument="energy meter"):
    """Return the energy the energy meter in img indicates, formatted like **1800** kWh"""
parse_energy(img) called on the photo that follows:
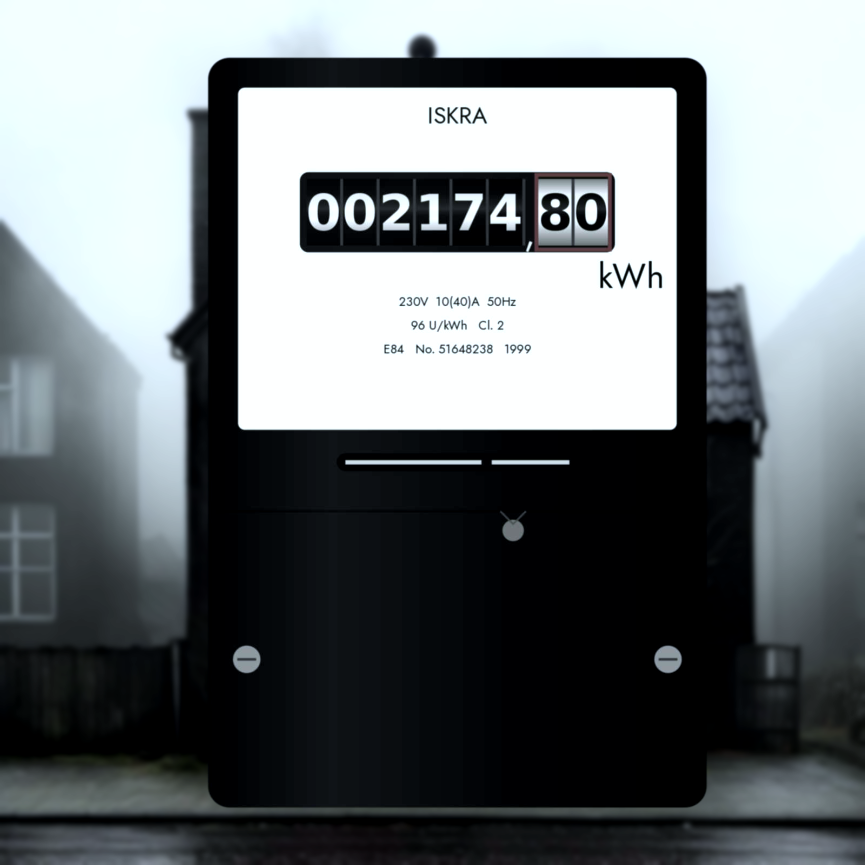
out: **2174.80** kWh
